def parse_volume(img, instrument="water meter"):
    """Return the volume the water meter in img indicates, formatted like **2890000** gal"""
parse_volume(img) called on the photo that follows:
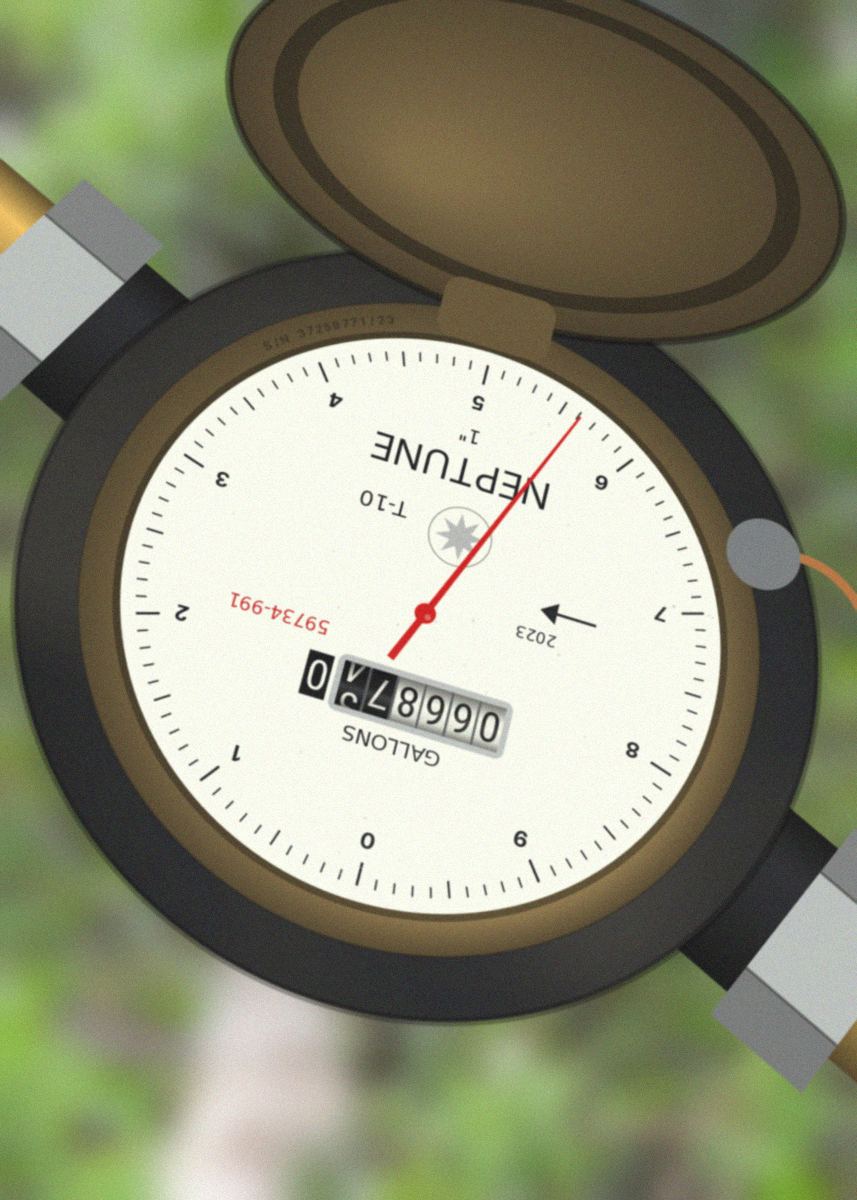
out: **668735.6** gal
